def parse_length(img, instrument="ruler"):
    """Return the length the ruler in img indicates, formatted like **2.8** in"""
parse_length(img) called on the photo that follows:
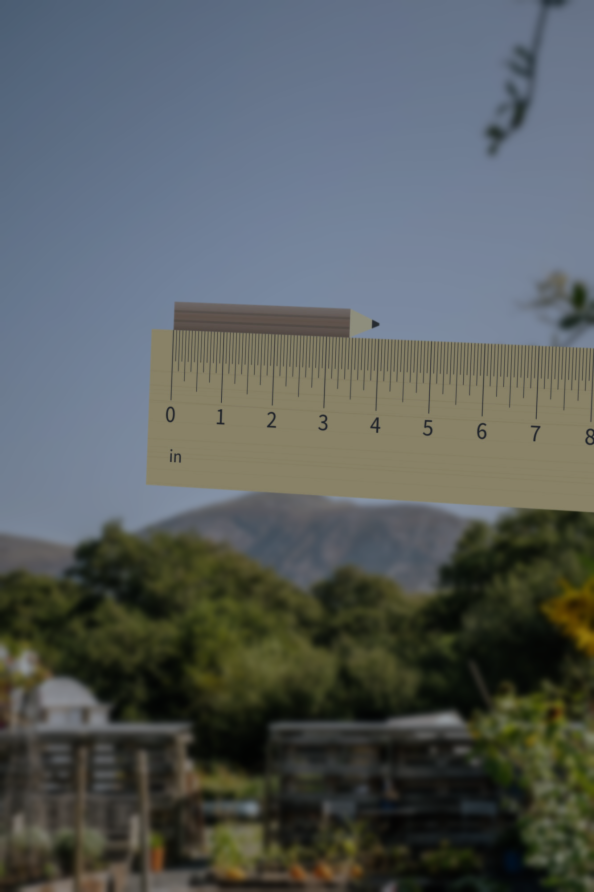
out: **4** in
